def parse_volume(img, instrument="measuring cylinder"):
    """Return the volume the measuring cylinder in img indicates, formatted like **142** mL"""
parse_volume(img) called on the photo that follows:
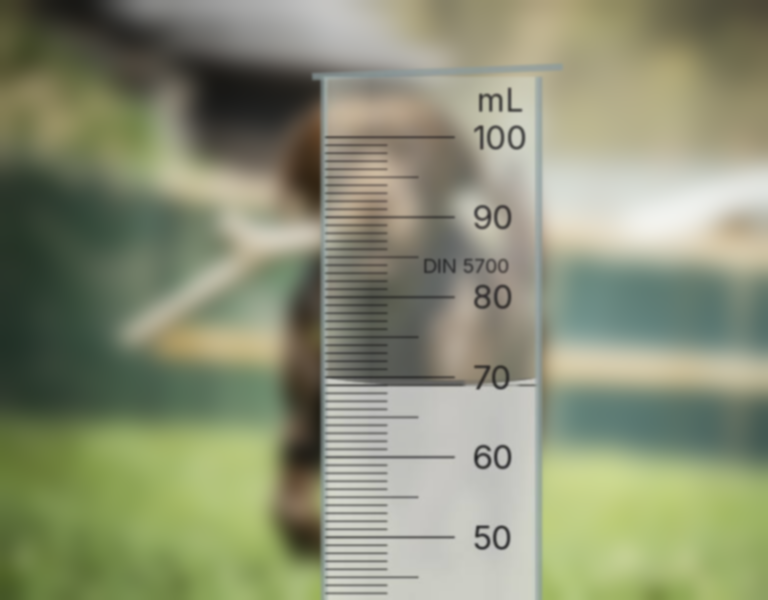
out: **69** mL
